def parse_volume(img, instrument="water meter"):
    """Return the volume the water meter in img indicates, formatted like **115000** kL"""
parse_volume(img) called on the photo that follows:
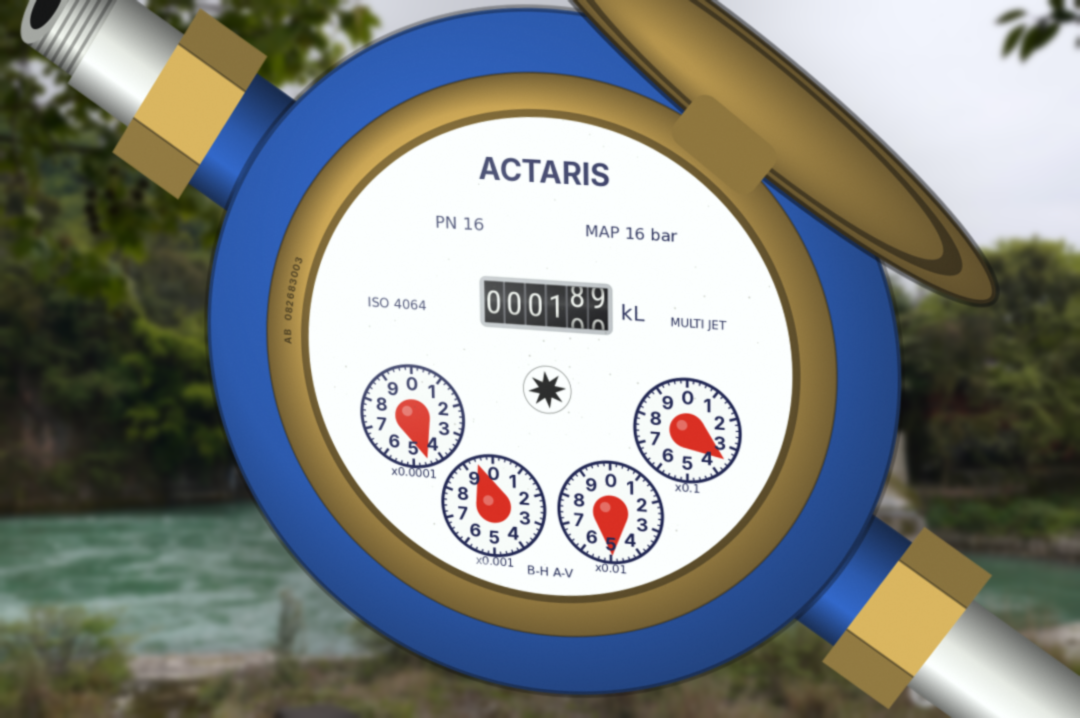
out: **189.3494** kL
